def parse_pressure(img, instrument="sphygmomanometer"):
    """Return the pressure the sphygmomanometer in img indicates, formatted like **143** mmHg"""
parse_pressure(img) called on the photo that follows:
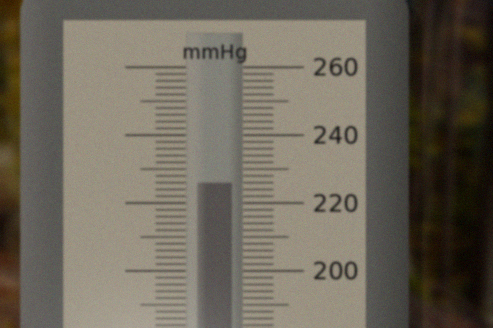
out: **226** mmHg
